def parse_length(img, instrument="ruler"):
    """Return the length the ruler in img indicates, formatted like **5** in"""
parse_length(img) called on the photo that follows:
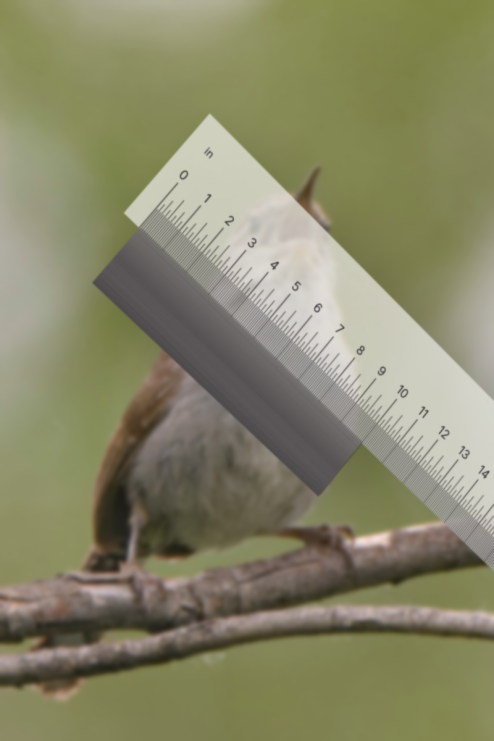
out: **10** in
